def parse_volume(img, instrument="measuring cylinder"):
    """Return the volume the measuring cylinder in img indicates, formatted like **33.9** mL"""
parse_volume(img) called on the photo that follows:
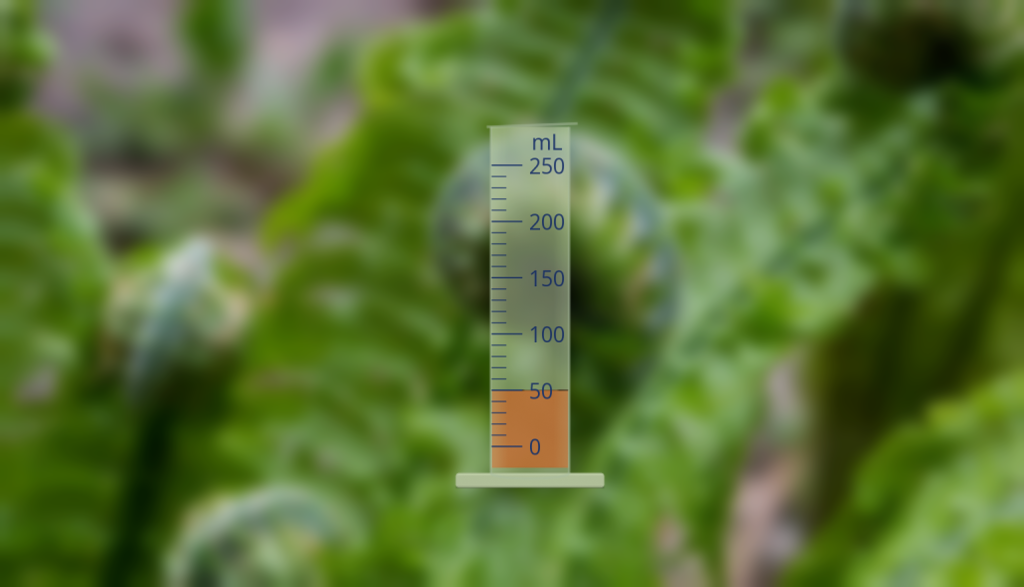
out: **50** mL
